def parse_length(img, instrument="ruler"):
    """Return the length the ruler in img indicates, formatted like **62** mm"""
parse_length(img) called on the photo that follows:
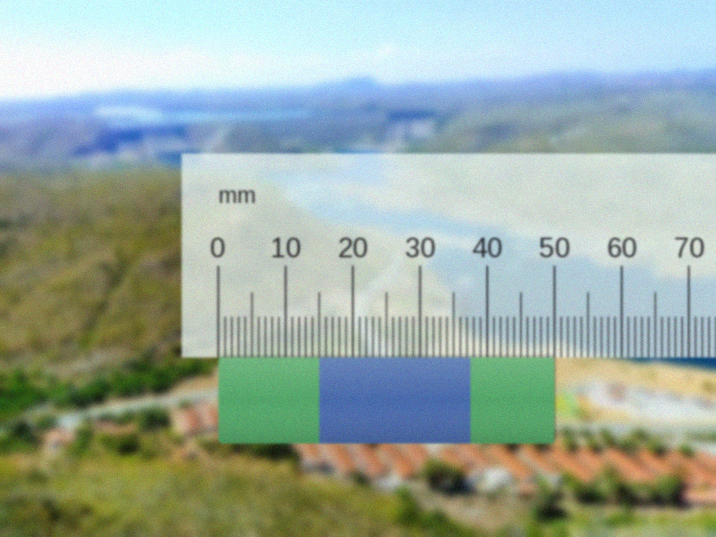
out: **50** mm
